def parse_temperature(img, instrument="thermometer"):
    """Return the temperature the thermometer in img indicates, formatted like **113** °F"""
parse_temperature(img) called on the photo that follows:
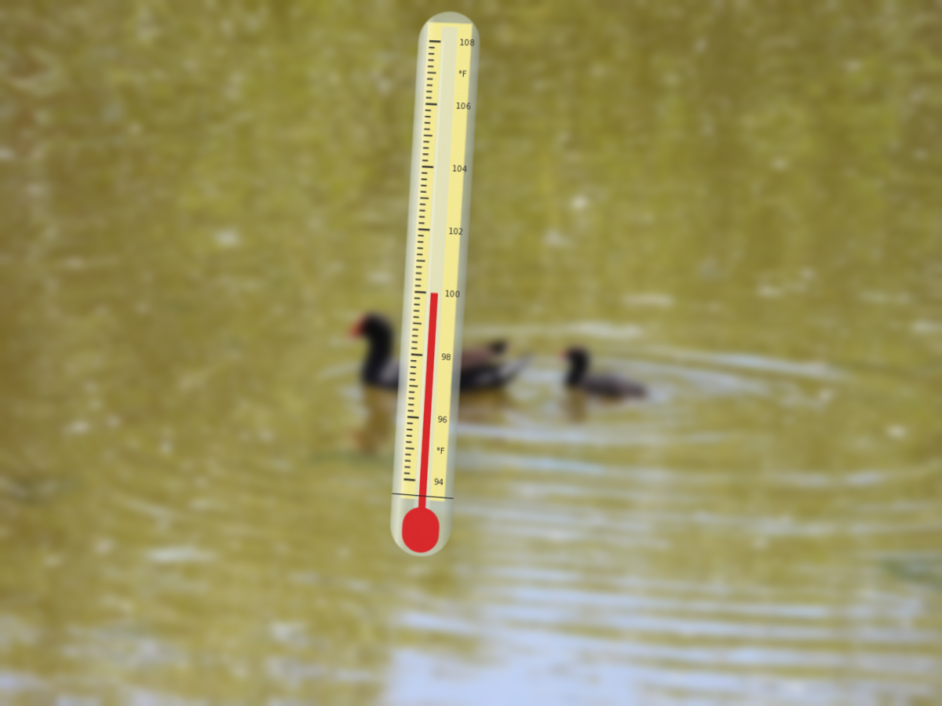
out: **100** °F
